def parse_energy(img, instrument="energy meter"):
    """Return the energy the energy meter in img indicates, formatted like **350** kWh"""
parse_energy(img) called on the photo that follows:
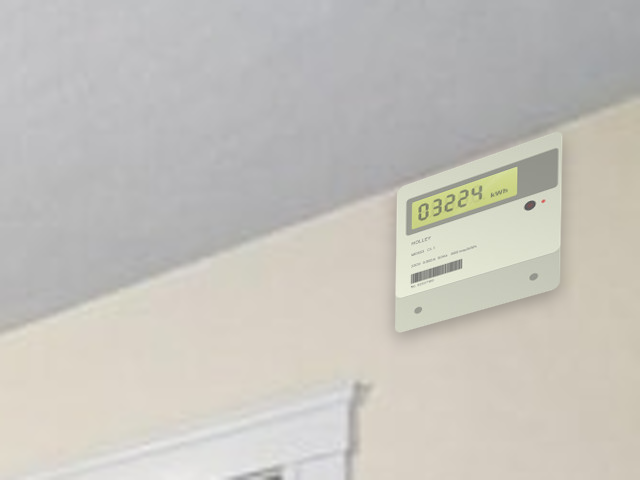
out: **3224** kWh
